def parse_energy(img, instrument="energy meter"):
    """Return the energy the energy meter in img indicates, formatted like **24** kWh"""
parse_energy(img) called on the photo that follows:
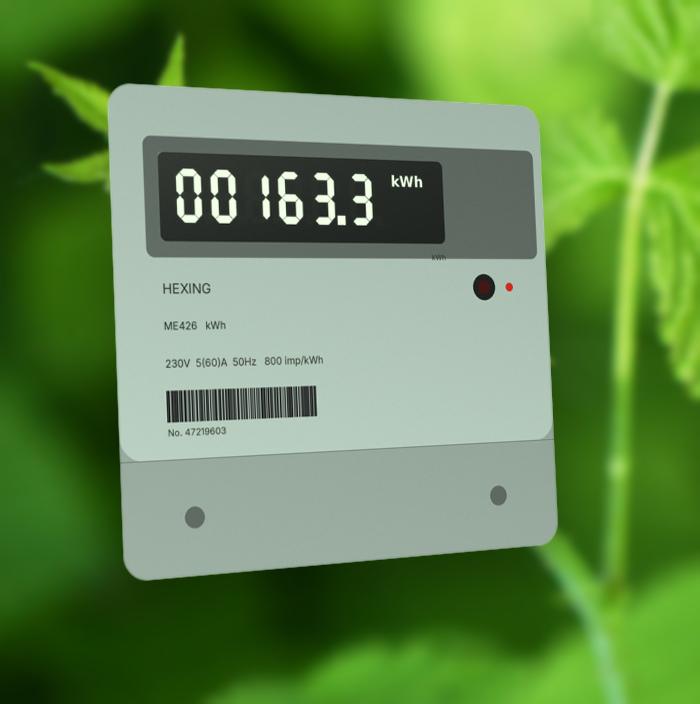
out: **163.3** kWh
